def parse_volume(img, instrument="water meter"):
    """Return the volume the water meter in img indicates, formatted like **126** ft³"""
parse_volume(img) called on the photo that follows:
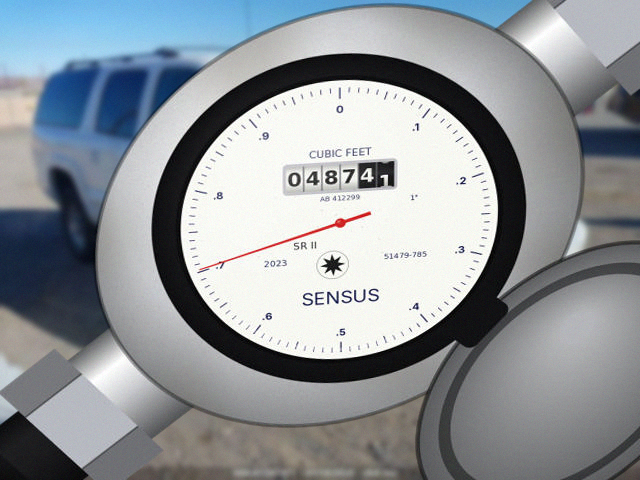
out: **48740.70** ft³
